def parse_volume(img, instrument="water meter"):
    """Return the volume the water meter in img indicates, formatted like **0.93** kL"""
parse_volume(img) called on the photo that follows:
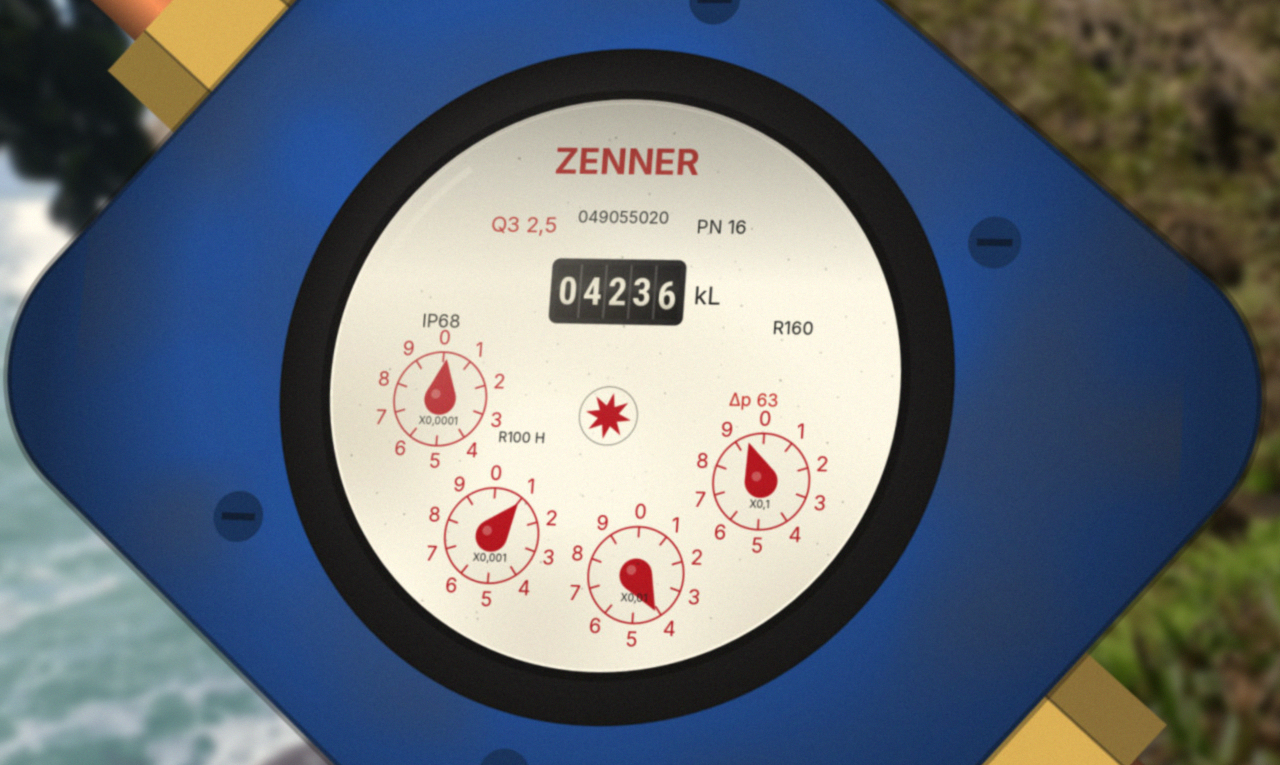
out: **4235.9410** kL
